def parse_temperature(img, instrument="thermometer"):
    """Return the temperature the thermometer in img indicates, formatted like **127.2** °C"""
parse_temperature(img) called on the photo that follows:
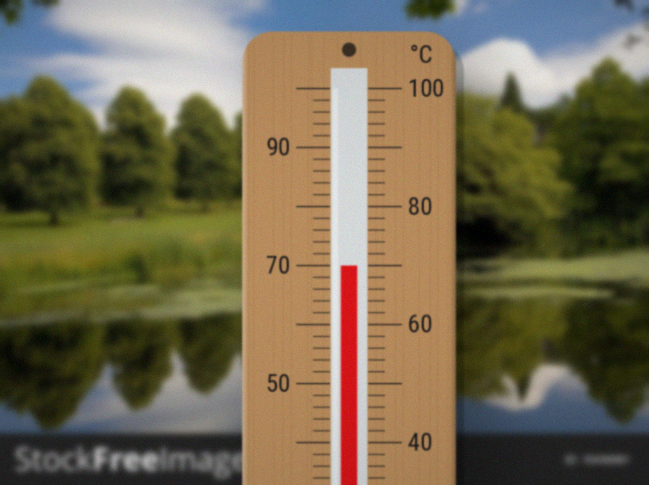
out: **70** °C
